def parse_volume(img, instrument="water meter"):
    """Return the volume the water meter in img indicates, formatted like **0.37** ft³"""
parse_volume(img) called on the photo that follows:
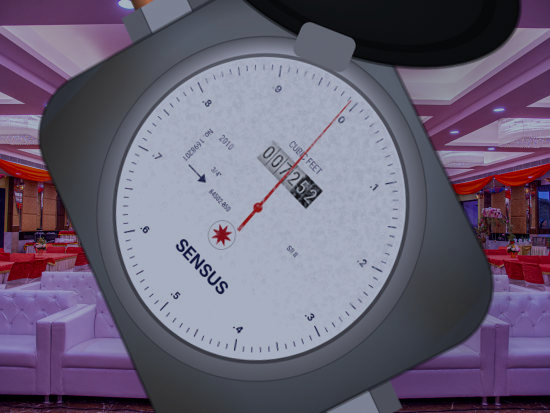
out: **7251.99** ft³
